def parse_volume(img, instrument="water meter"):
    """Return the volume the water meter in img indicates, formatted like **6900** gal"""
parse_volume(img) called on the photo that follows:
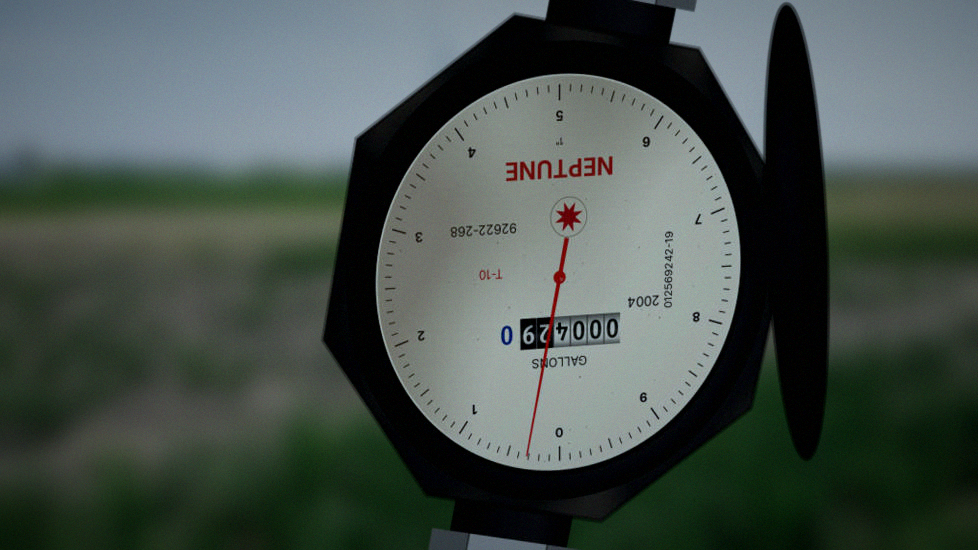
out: **4290.3** gal
